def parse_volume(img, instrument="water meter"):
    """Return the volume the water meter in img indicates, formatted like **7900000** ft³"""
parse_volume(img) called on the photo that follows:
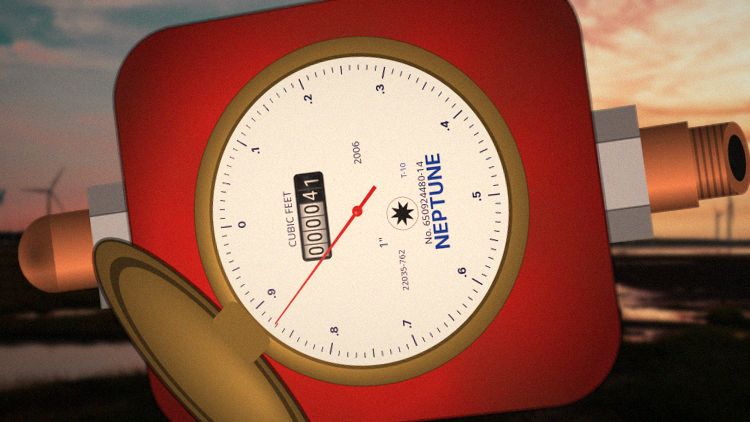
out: **40.87** ft³
